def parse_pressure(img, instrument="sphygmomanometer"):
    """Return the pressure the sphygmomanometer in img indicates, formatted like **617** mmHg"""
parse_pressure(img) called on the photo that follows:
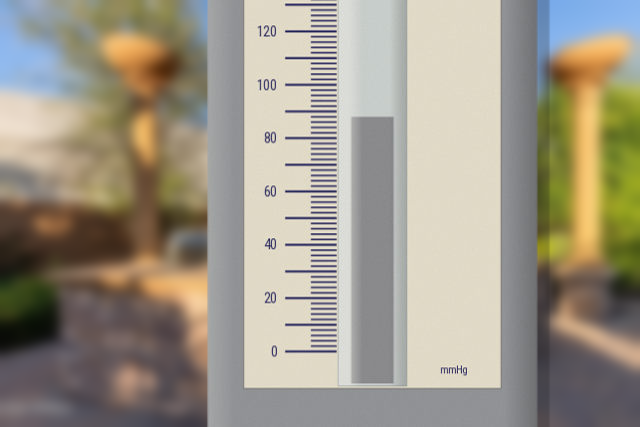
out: **88** mmHg
